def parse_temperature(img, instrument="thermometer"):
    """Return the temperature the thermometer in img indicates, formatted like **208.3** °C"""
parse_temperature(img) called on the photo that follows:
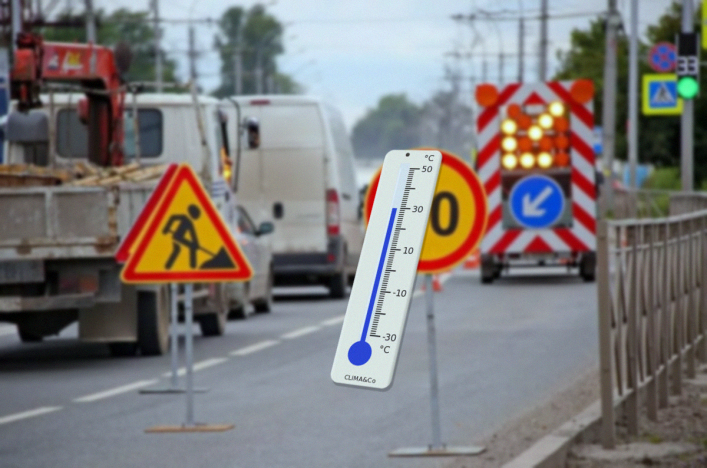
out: **30** °C
